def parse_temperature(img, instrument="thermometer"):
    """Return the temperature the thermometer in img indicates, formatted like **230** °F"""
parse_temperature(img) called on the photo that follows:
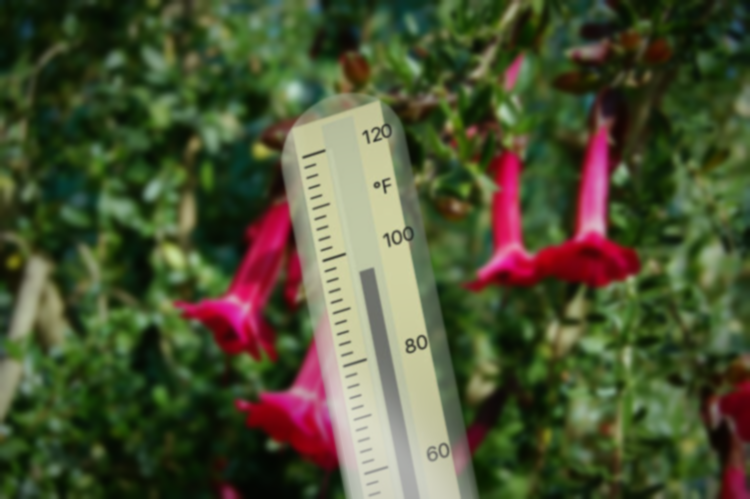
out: **96** °F
